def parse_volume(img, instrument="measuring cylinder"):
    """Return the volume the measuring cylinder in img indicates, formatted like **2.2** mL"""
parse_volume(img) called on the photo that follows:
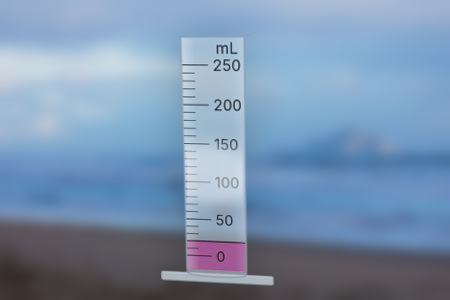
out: **20** mL
